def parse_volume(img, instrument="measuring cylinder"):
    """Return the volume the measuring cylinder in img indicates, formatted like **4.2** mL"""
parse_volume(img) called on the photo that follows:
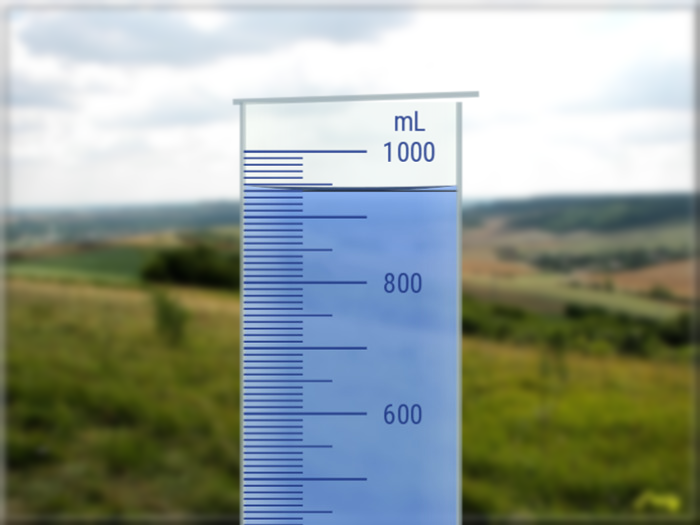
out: **940** mL
